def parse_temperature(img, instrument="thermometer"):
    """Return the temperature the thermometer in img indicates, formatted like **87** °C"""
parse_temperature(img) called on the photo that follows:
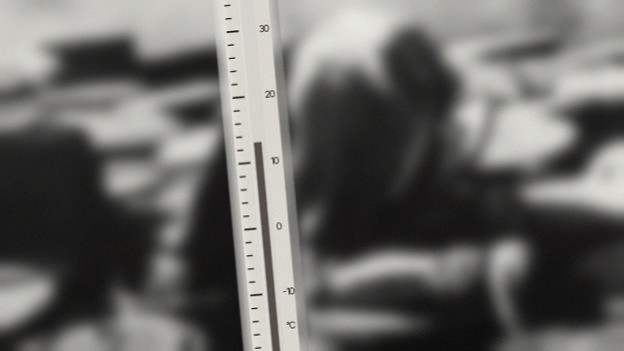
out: **13** °C
